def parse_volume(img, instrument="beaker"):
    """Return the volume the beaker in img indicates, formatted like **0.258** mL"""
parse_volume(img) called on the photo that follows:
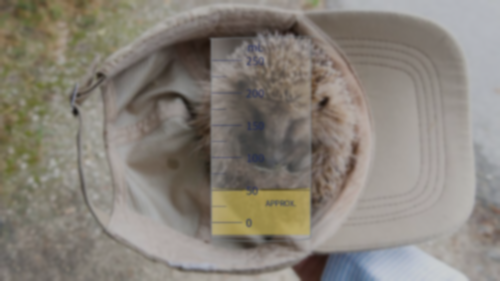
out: **50** mL
